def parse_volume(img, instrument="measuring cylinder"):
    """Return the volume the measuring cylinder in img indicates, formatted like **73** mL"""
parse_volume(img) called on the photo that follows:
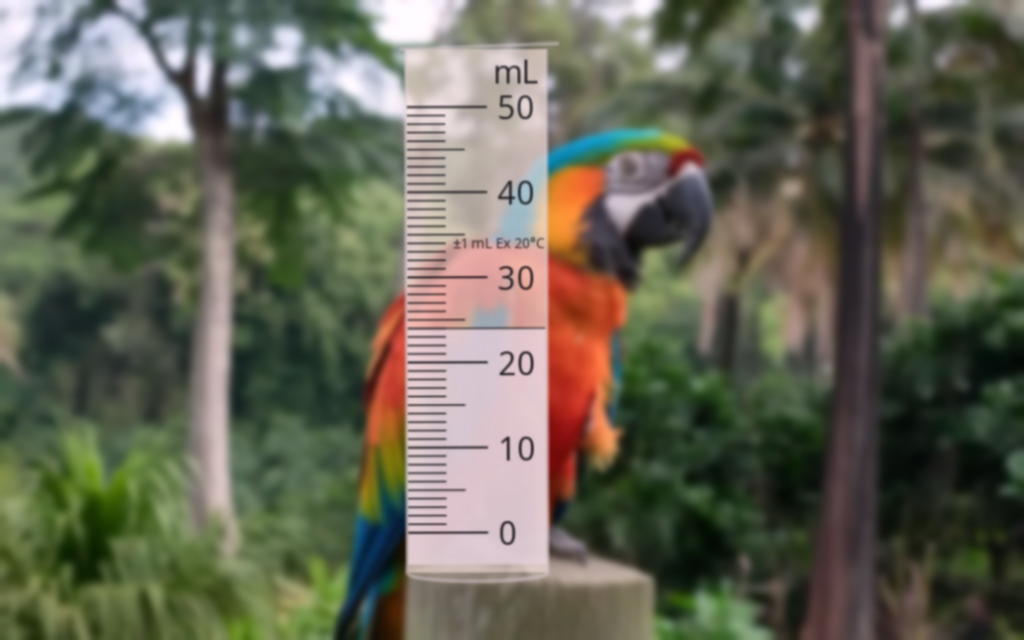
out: **24** mL
